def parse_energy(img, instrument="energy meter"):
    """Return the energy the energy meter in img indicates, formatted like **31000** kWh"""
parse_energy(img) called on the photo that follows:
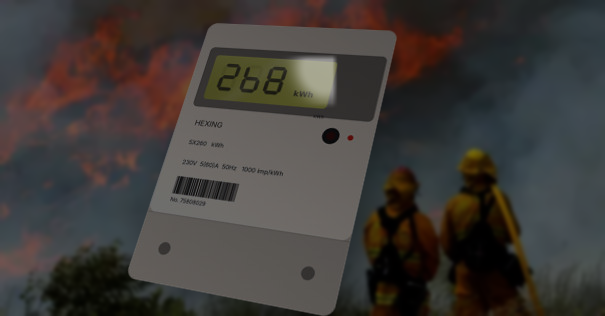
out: **268** kWh
